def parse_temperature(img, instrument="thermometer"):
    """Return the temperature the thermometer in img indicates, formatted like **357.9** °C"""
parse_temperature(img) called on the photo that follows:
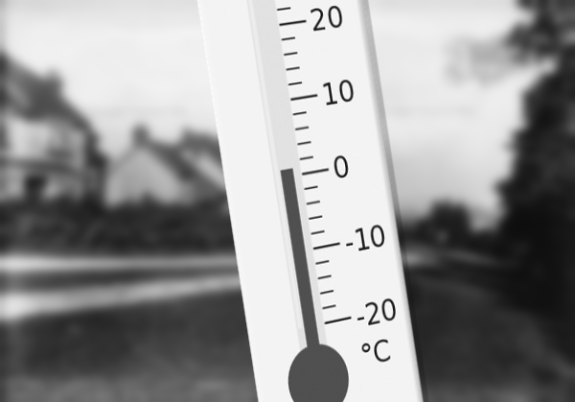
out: **1** °C
